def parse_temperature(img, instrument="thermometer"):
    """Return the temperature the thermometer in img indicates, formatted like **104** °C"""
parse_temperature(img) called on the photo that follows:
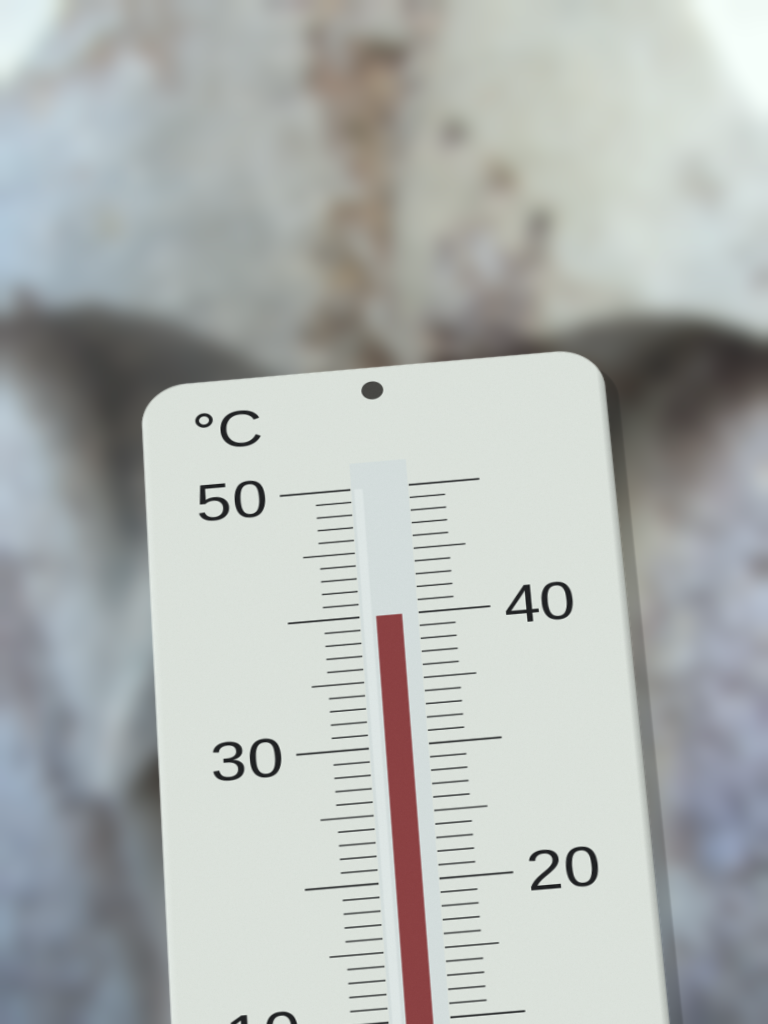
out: **40** °C
